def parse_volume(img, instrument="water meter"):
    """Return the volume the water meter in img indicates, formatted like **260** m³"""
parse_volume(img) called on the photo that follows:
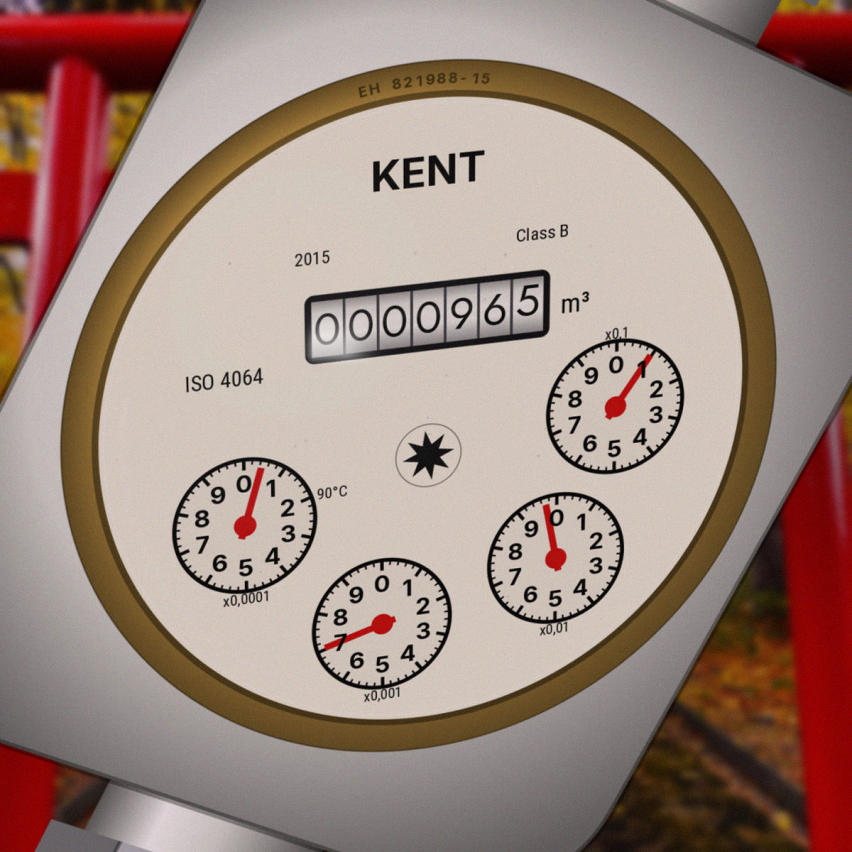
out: **965.0970** m³
